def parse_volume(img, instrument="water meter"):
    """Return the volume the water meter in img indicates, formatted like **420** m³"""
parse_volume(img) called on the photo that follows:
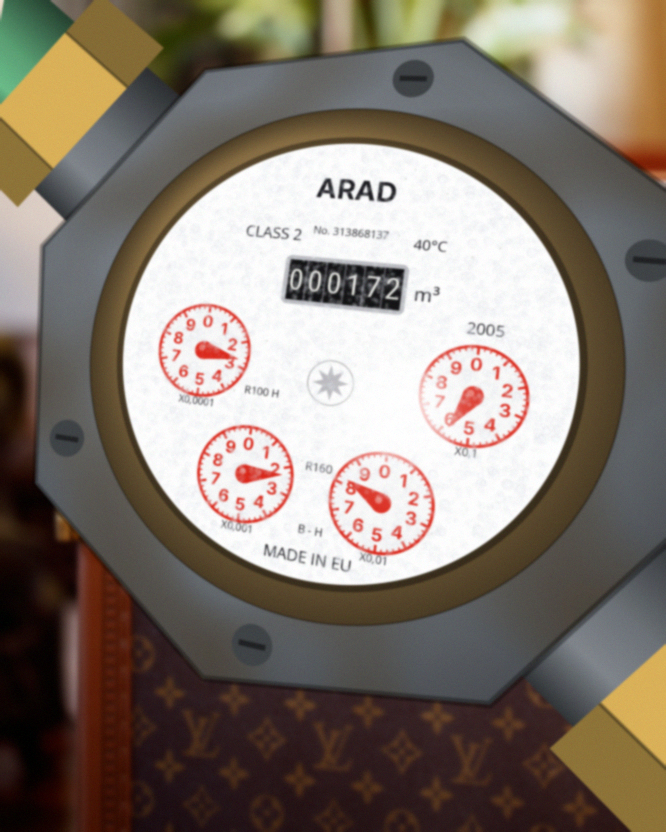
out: **172.5822** m³
